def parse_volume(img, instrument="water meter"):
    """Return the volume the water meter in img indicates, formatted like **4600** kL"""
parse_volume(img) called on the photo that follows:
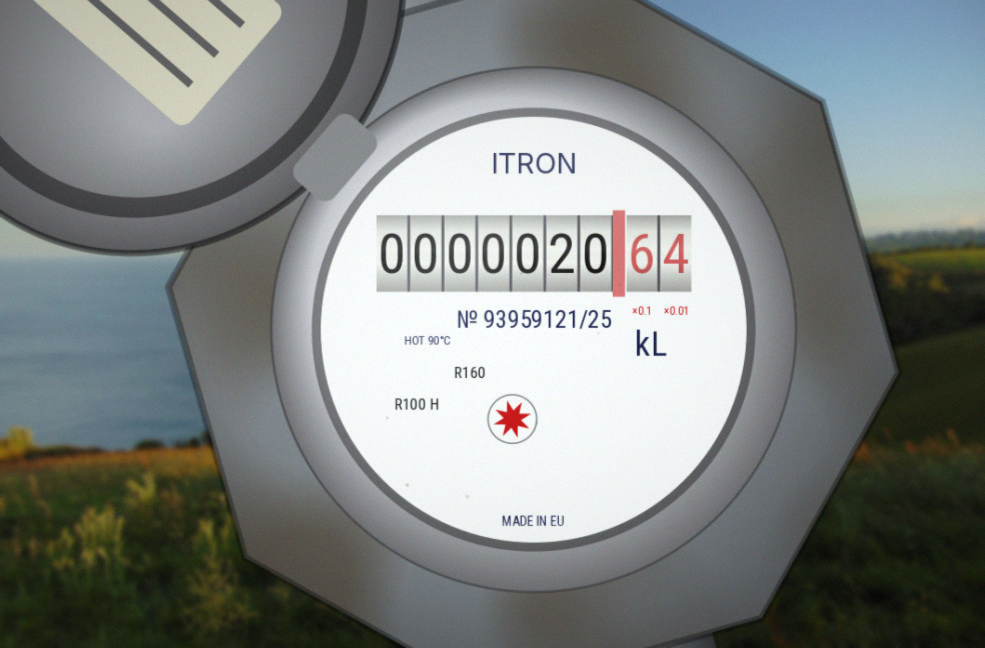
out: **20.64** kL
